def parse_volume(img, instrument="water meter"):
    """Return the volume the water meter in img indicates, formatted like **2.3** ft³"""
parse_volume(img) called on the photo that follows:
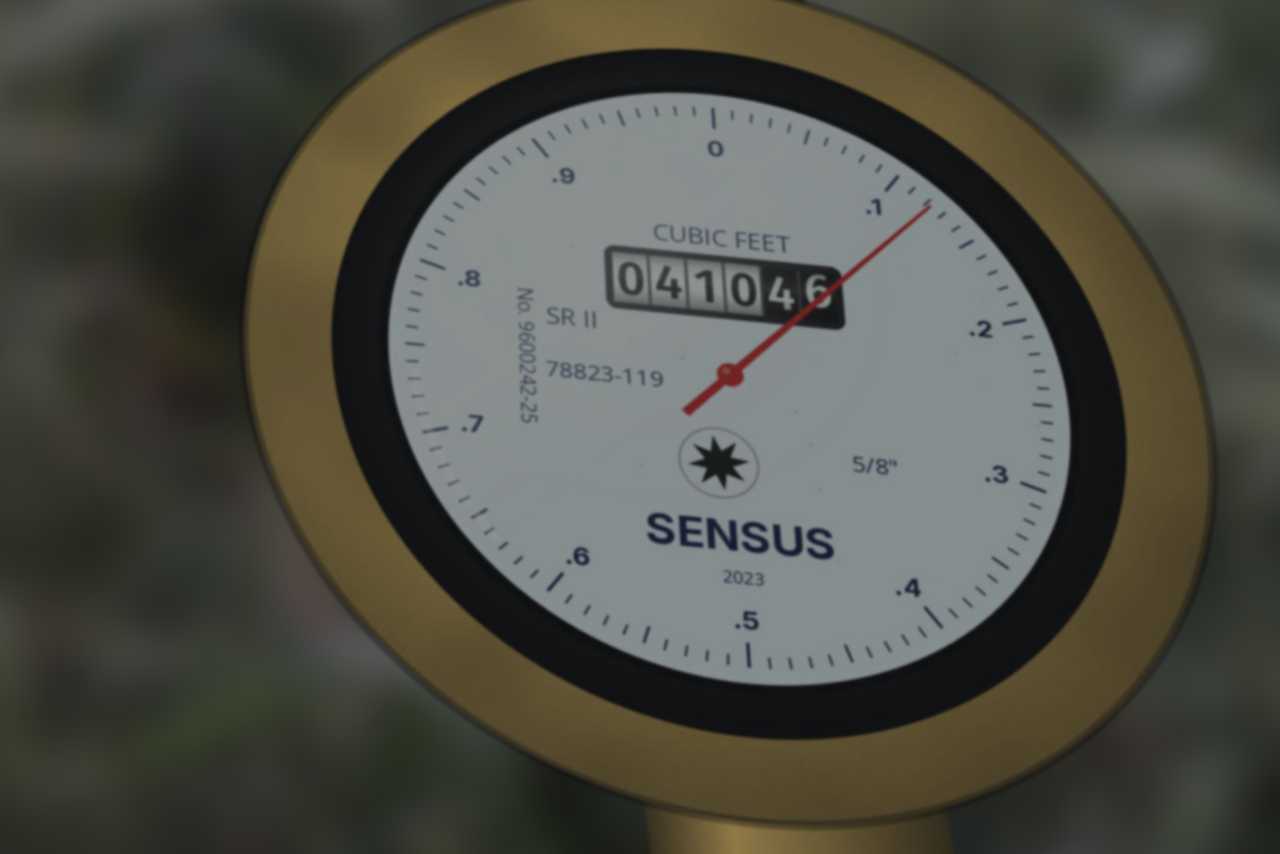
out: **41046.12** ft³
